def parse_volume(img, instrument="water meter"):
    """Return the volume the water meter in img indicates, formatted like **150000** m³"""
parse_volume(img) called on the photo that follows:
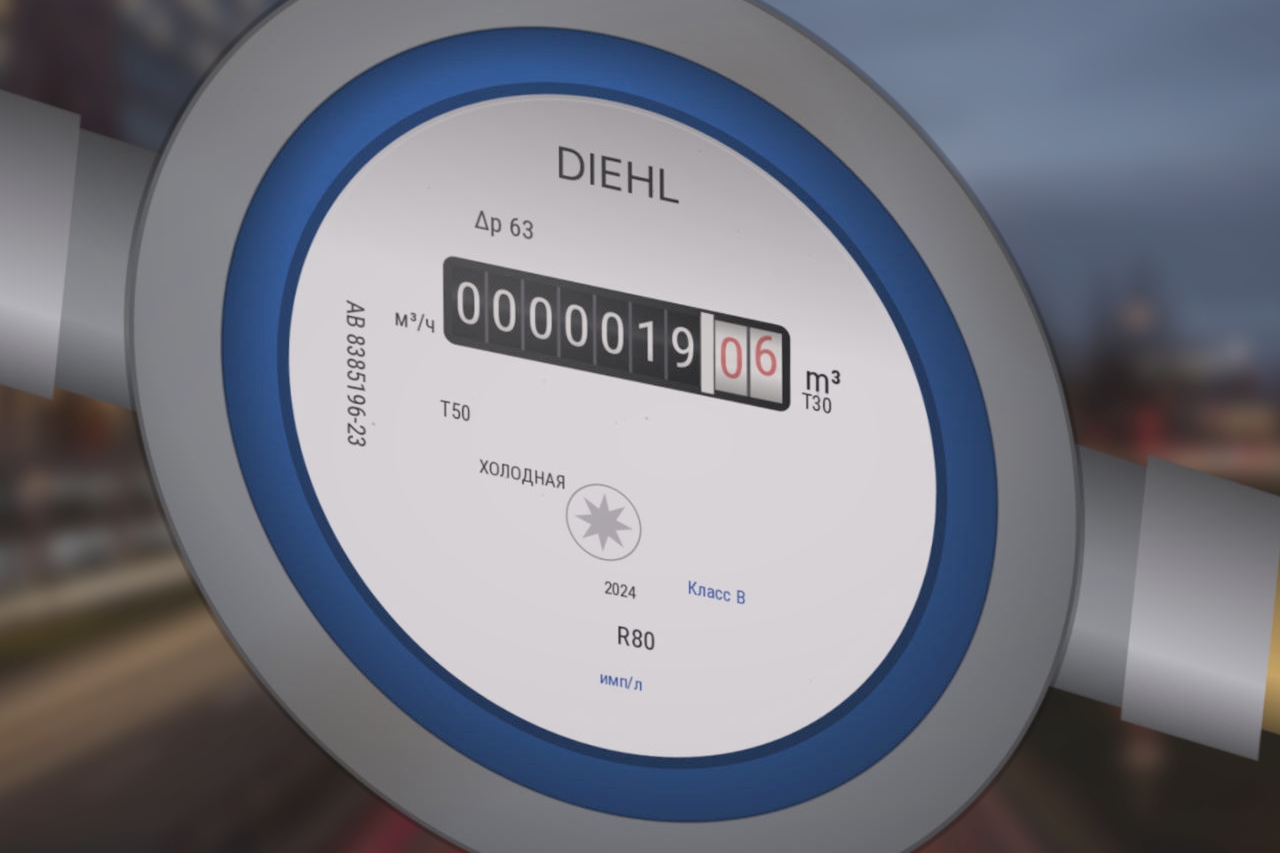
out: **19.06** m³
